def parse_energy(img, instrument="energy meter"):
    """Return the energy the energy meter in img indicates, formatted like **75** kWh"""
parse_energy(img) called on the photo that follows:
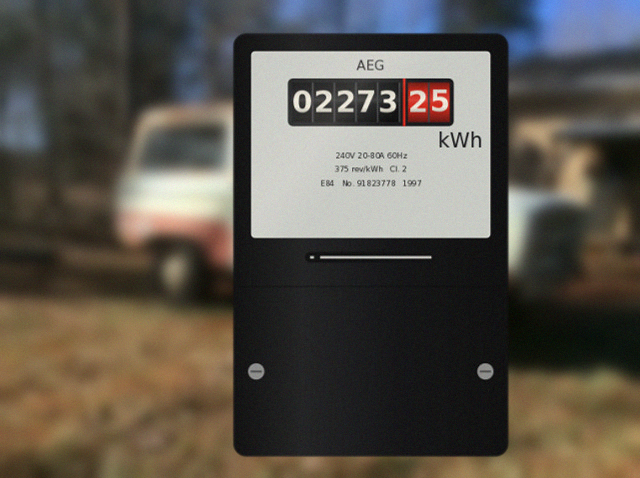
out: **2273.25** kWh
